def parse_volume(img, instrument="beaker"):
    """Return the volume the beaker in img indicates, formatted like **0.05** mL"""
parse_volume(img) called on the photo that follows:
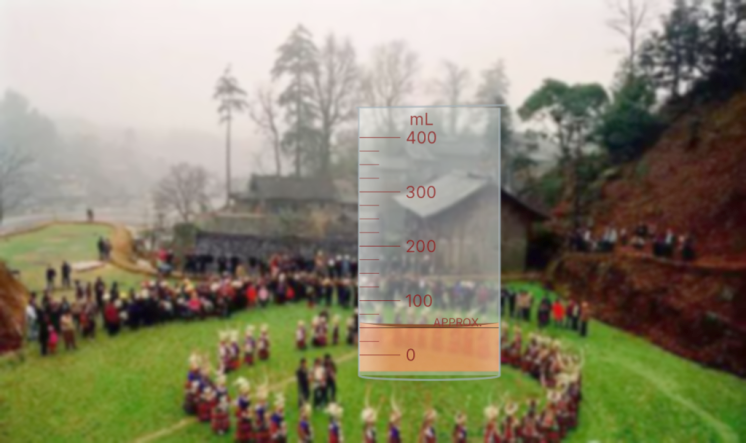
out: **50** mL
